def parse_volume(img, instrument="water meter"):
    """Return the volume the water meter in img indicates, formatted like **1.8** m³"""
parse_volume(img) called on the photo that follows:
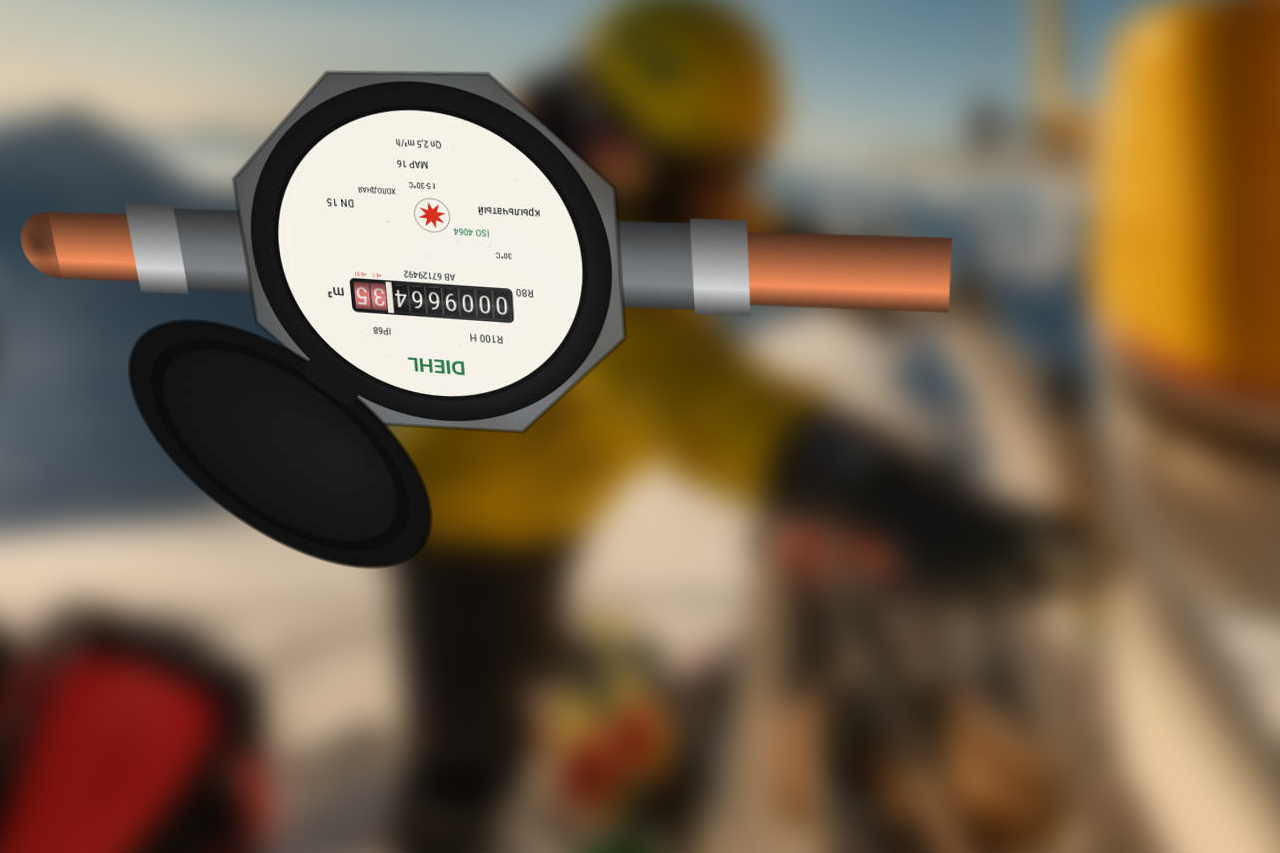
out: **9664.35** m³
